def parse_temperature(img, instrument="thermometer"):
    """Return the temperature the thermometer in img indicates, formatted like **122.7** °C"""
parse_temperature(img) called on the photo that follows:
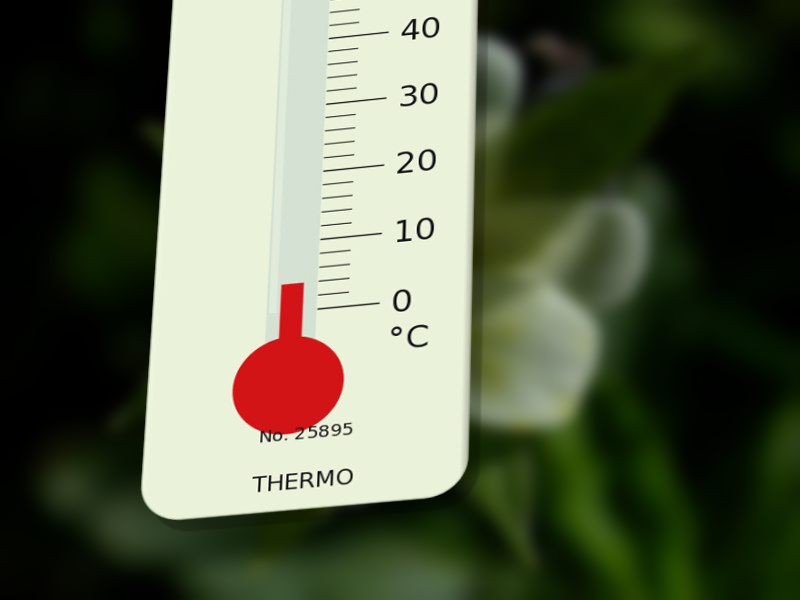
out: **4** °C
